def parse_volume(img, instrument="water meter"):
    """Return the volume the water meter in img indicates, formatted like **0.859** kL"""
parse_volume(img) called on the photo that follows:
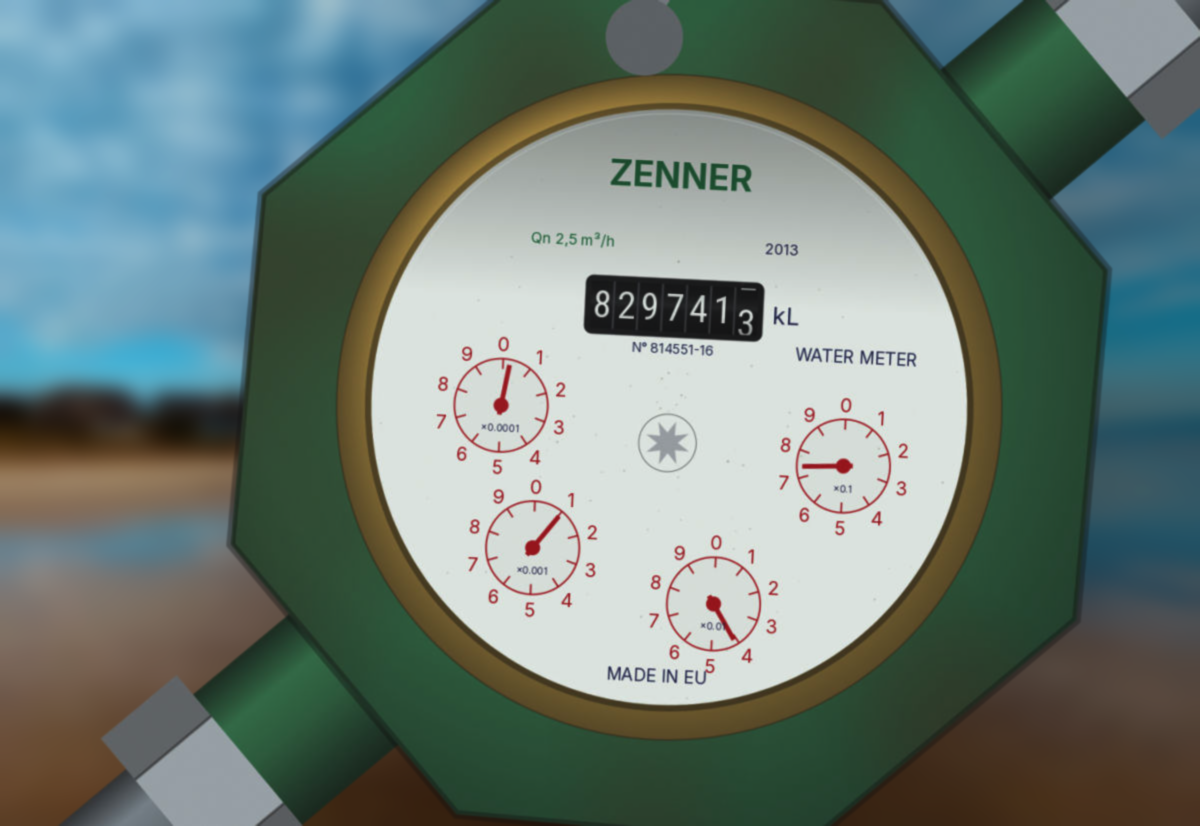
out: **8297412.7410** kL
